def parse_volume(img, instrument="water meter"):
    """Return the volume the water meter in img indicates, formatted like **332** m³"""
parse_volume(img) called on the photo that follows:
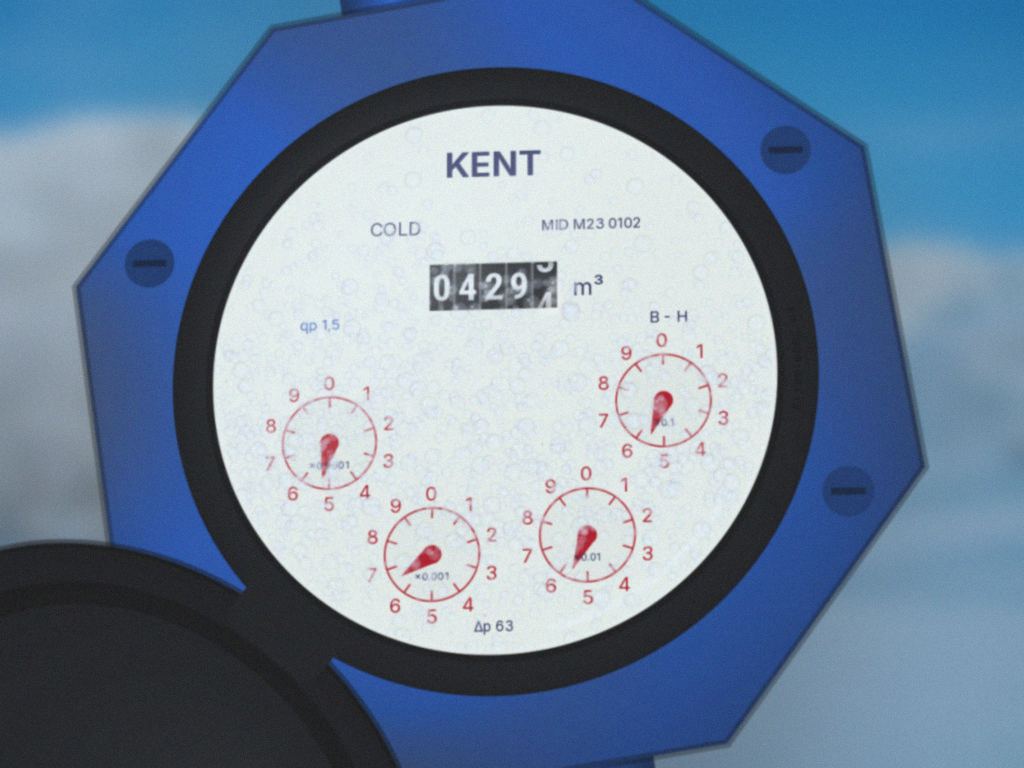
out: **4293.5565** m³
